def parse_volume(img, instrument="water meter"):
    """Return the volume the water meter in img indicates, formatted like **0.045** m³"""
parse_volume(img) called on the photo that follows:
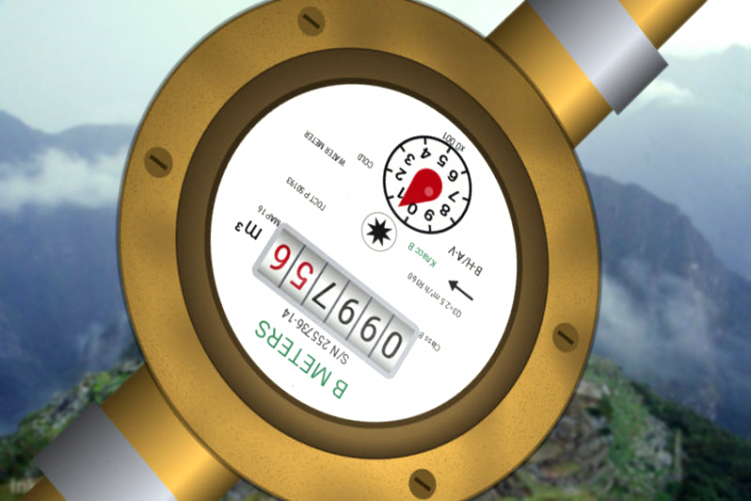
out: **997.560** m³
